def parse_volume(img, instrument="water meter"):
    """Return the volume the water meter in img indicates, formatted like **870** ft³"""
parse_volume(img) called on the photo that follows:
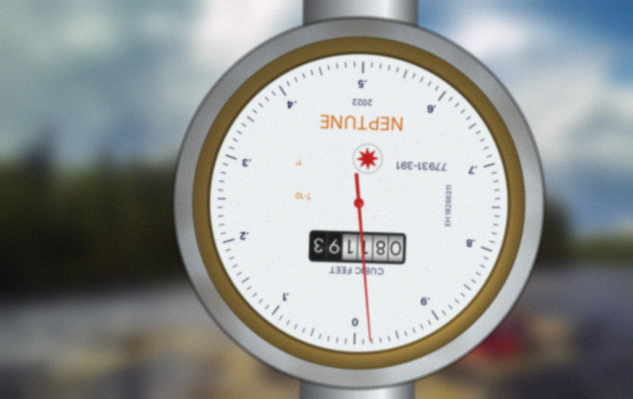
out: **81192.98** ft³
